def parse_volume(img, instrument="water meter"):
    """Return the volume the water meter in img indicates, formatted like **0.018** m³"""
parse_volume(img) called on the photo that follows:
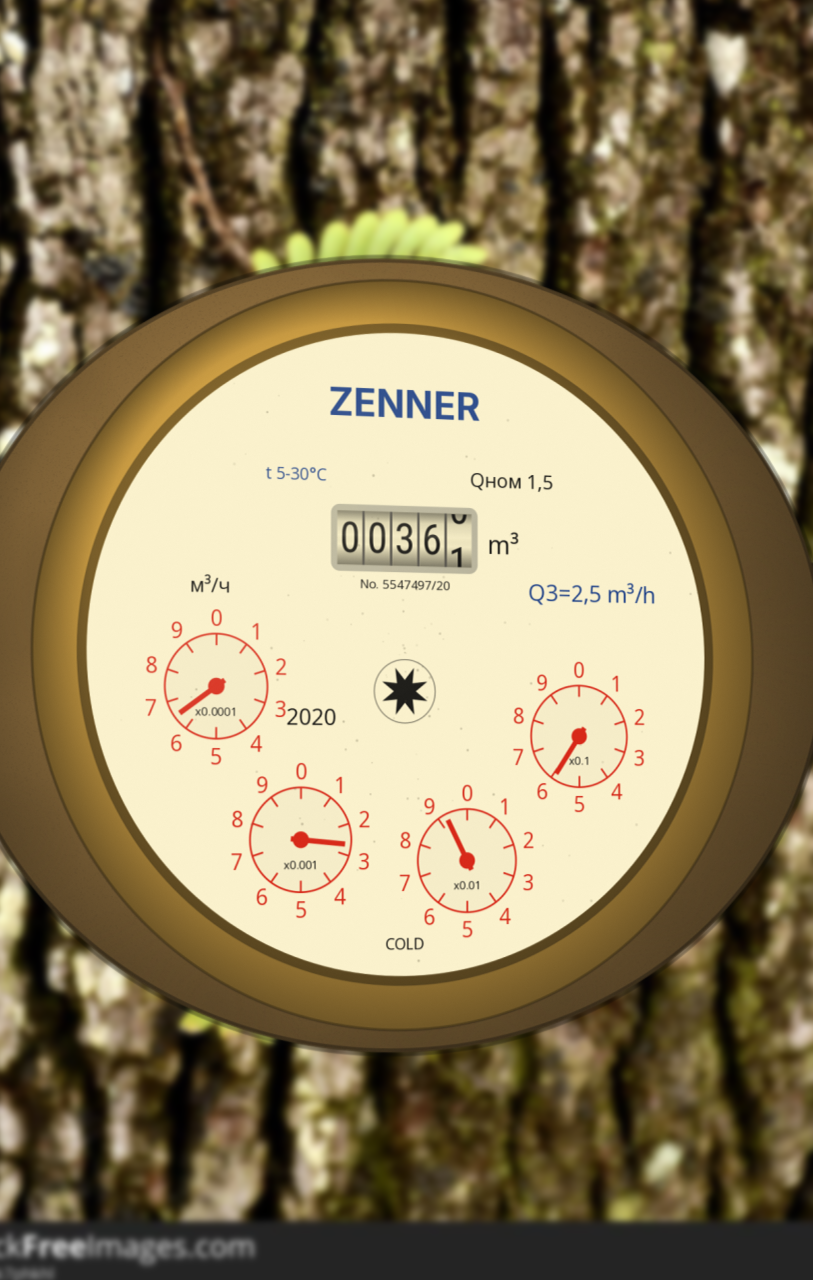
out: **360.5926** m³
